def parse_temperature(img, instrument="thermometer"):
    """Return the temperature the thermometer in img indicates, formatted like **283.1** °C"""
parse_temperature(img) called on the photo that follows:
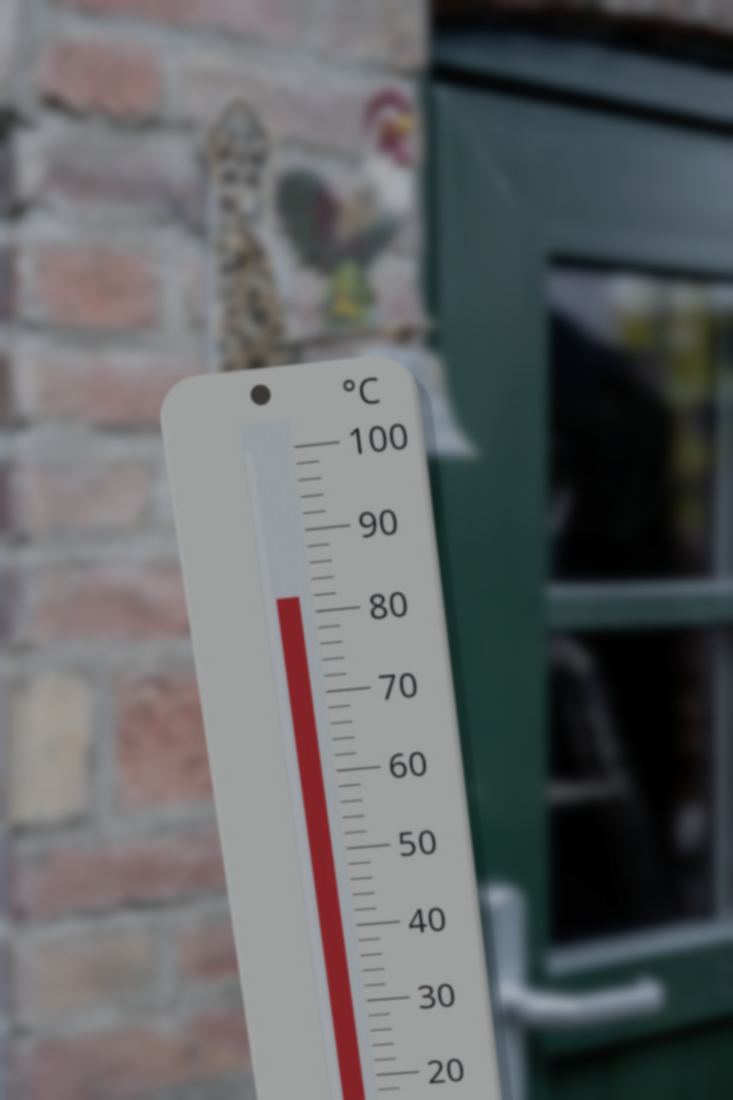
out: **82** °C
